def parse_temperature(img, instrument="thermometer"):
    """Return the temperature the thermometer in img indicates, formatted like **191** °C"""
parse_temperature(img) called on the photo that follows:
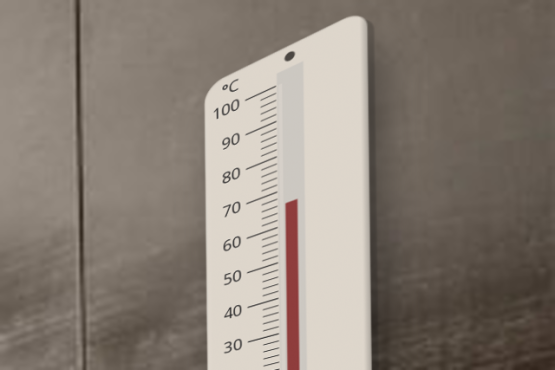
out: **66** °C
